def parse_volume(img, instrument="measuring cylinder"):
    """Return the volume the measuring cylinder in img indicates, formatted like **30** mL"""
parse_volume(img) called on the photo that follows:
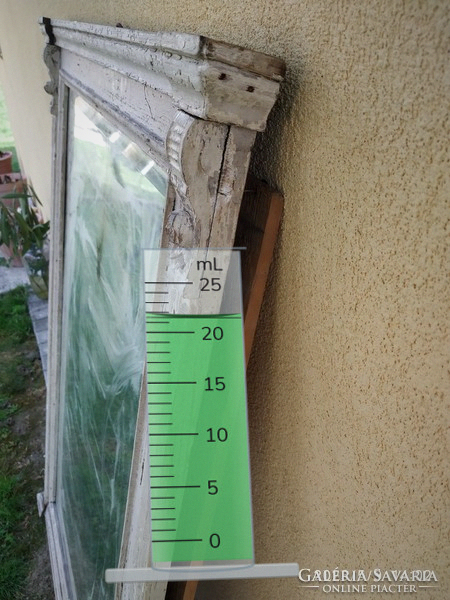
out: **21.5** mL
